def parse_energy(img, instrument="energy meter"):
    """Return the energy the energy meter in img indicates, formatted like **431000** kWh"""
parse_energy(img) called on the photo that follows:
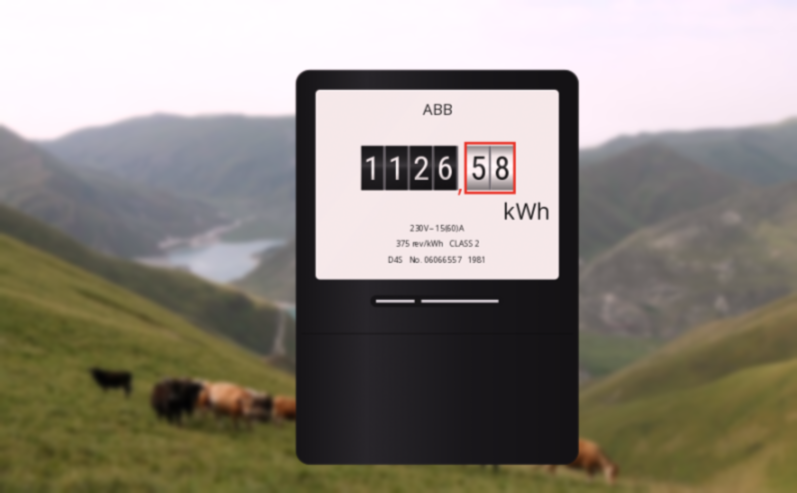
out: **1126.58** kWh
